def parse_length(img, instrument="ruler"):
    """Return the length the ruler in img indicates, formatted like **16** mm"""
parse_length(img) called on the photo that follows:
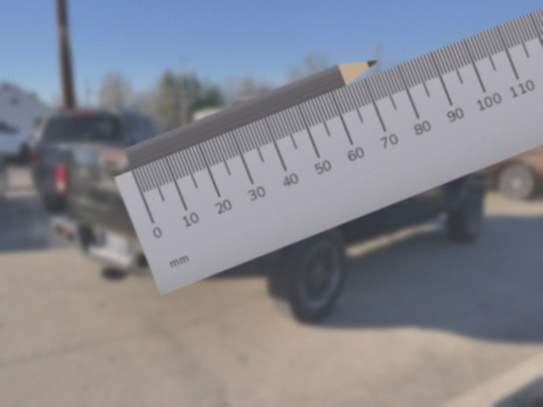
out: **75** mm
